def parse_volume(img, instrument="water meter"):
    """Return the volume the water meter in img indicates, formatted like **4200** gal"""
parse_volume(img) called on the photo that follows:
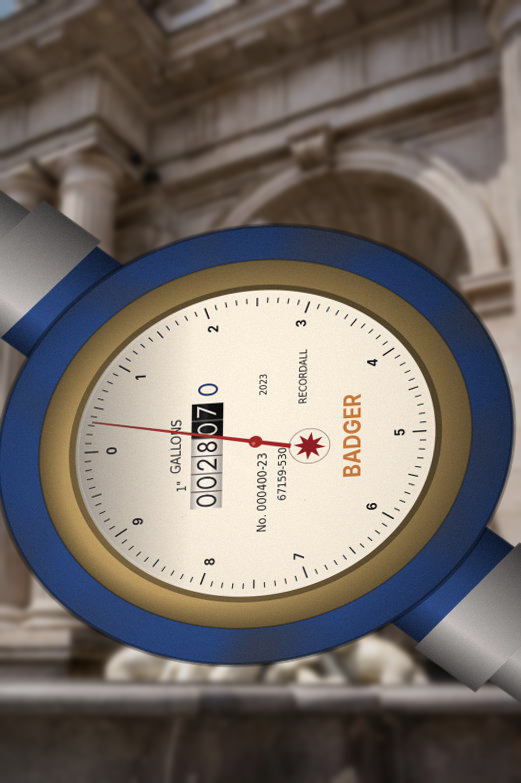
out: **28070.3** gal
